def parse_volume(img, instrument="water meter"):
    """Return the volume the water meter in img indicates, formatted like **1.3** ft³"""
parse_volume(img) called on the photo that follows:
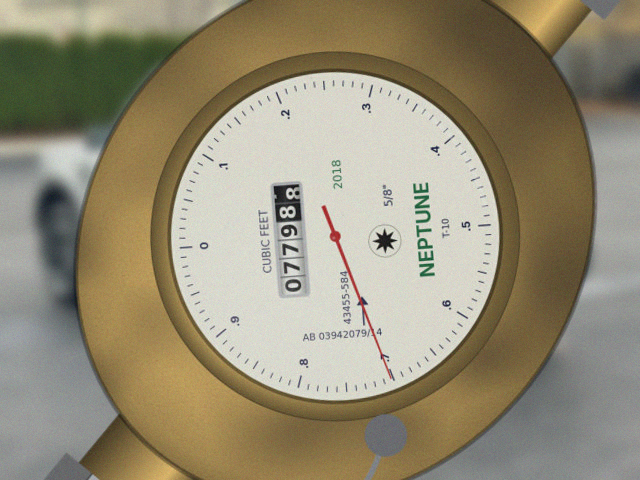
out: **77987.70** ft³
